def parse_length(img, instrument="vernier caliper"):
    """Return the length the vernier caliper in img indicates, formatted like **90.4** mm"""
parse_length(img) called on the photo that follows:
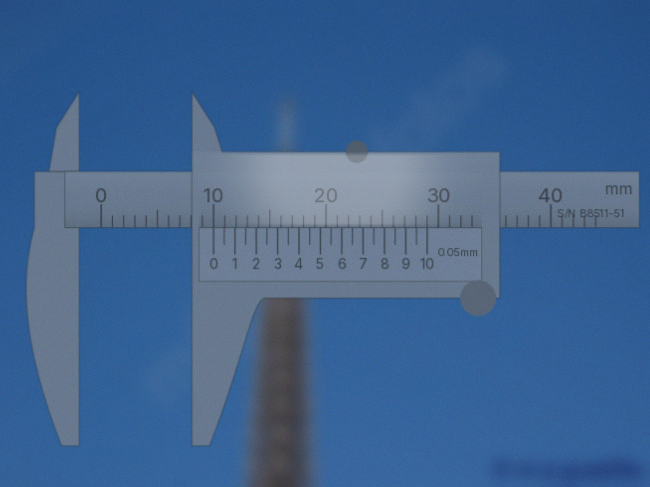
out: **10.0** mm
